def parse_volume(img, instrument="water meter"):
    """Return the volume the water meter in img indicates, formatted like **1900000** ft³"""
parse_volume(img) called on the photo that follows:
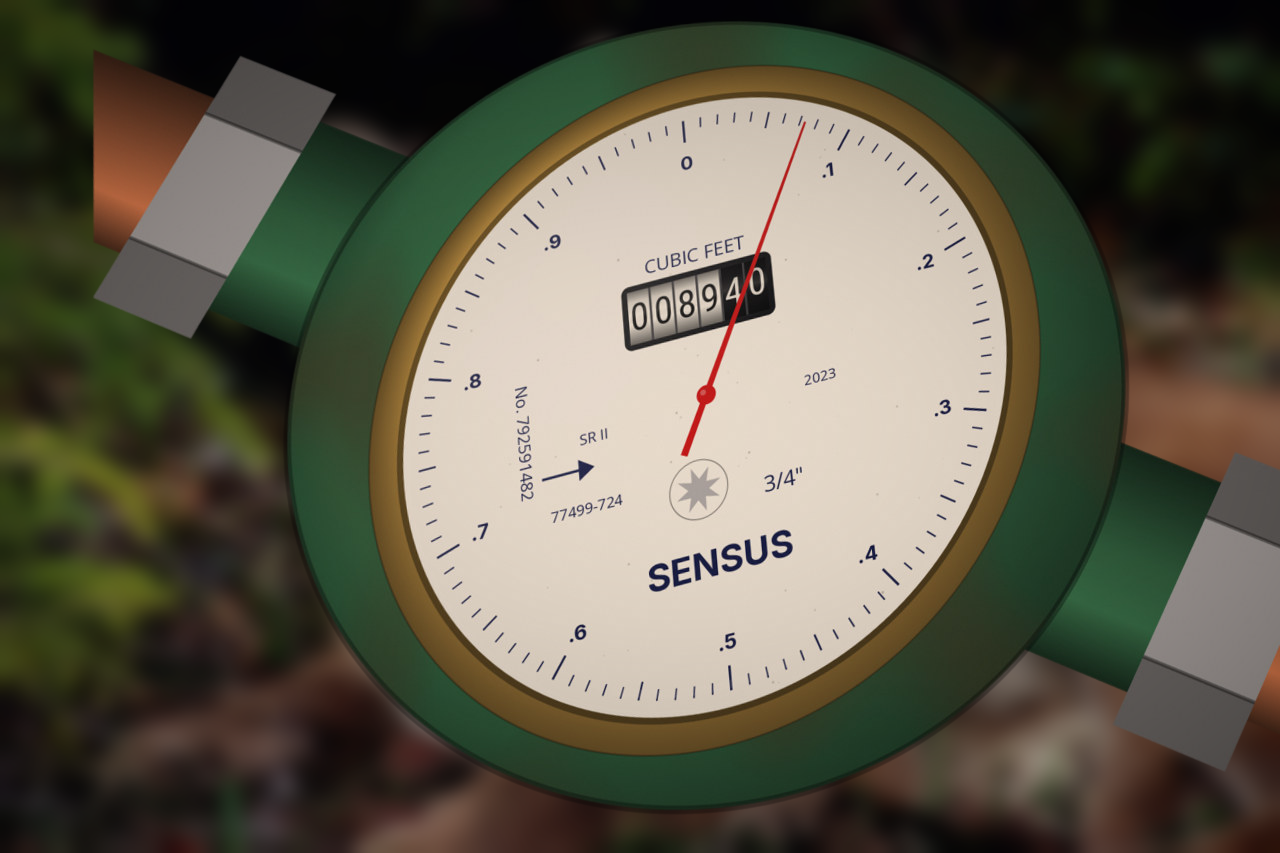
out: **8940.07** ft³
